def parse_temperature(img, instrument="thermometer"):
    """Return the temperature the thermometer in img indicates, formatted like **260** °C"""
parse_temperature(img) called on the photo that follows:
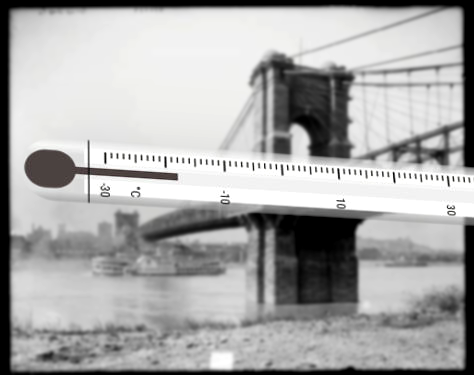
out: **-18** °C
